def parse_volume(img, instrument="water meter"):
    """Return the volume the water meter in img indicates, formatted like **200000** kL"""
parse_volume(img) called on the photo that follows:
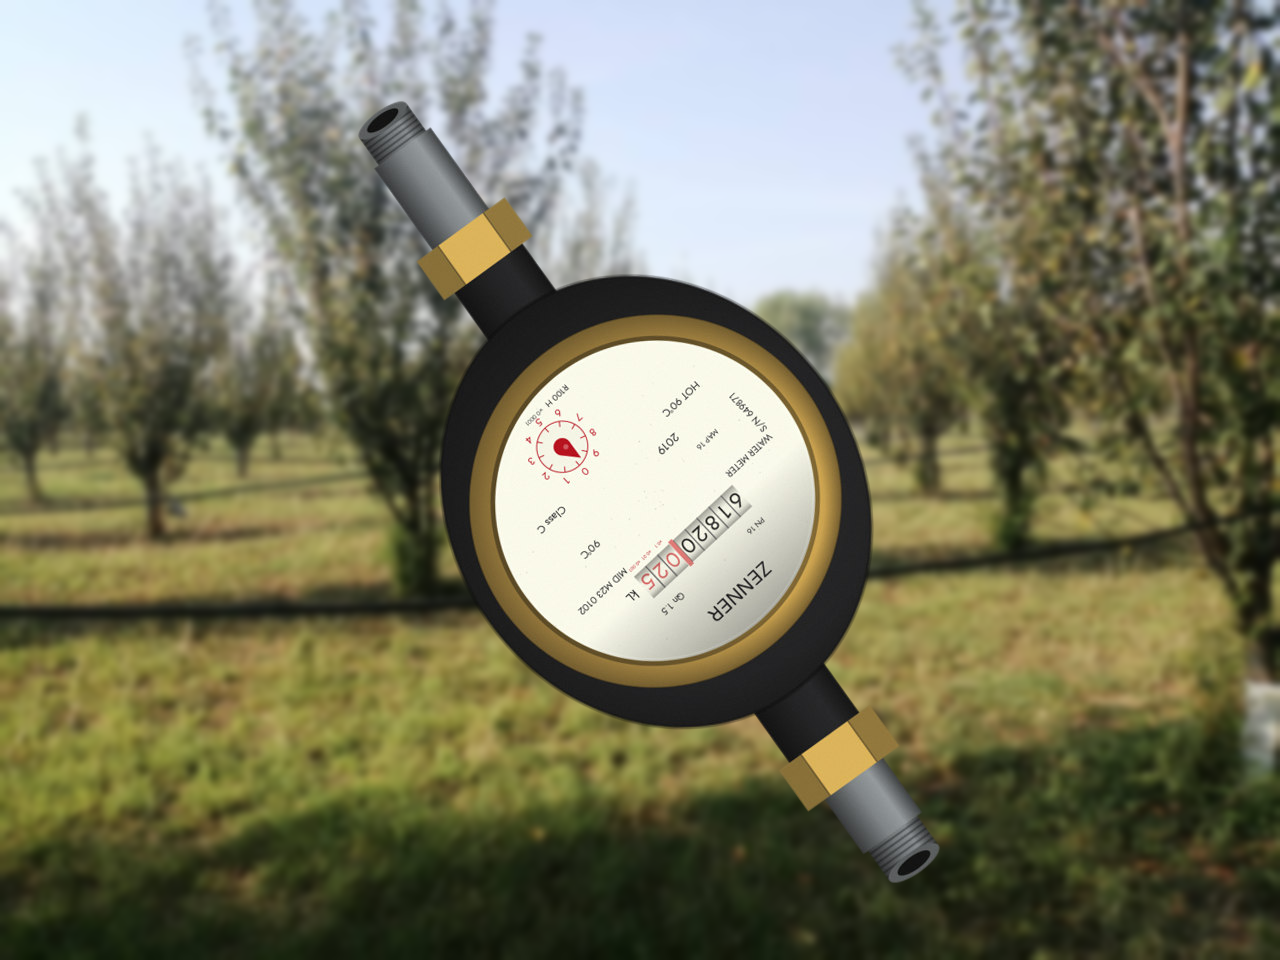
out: **61820.0249** kL
